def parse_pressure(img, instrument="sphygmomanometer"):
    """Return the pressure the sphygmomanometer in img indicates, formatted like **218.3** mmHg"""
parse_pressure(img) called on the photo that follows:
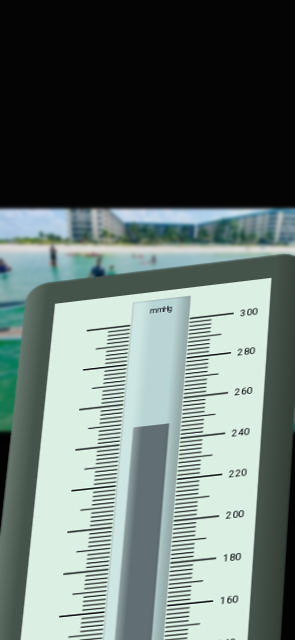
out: **248** mmHg
